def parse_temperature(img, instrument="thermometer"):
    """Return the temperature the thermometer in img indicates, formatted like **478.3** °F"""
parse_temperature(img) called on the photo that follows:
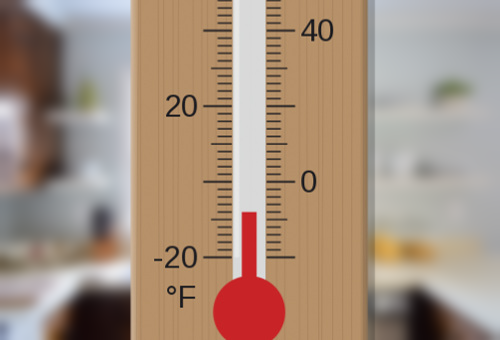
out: **-8** °F
